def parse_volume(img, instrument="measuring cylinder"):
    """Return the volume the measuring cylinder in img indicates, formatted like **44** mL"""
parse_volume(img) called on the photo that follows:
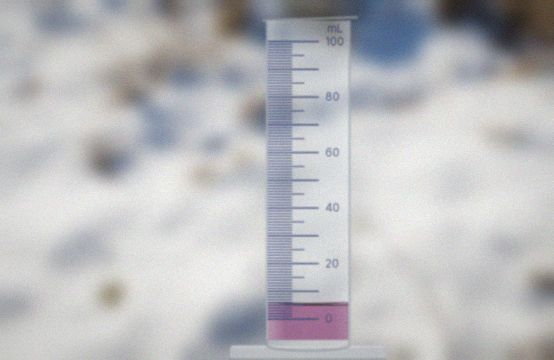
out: **5** mL
